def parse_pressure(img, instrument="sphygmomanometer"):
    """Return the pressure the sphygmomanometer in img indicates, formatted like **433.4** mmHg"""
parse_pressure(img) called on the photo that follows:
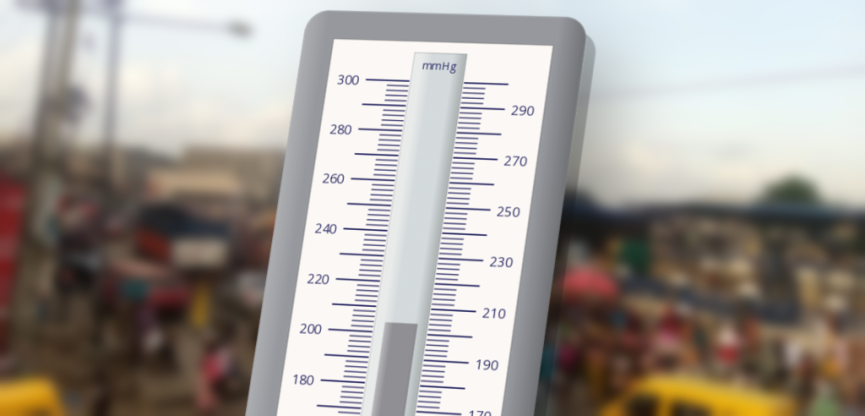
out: **204** mmHg
